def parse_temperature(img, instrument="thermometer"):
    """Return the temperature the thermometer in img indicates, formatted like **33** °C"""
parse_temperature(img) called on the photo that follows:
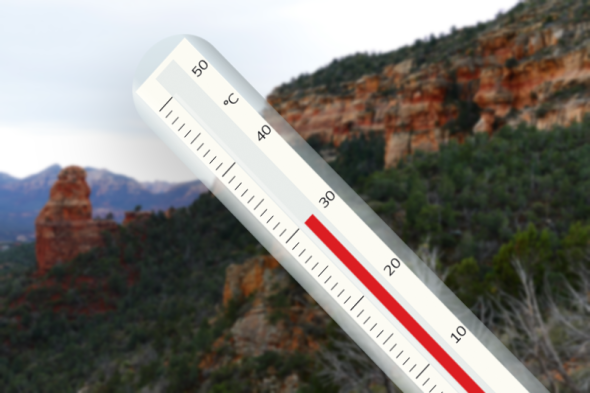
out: **30** °C
